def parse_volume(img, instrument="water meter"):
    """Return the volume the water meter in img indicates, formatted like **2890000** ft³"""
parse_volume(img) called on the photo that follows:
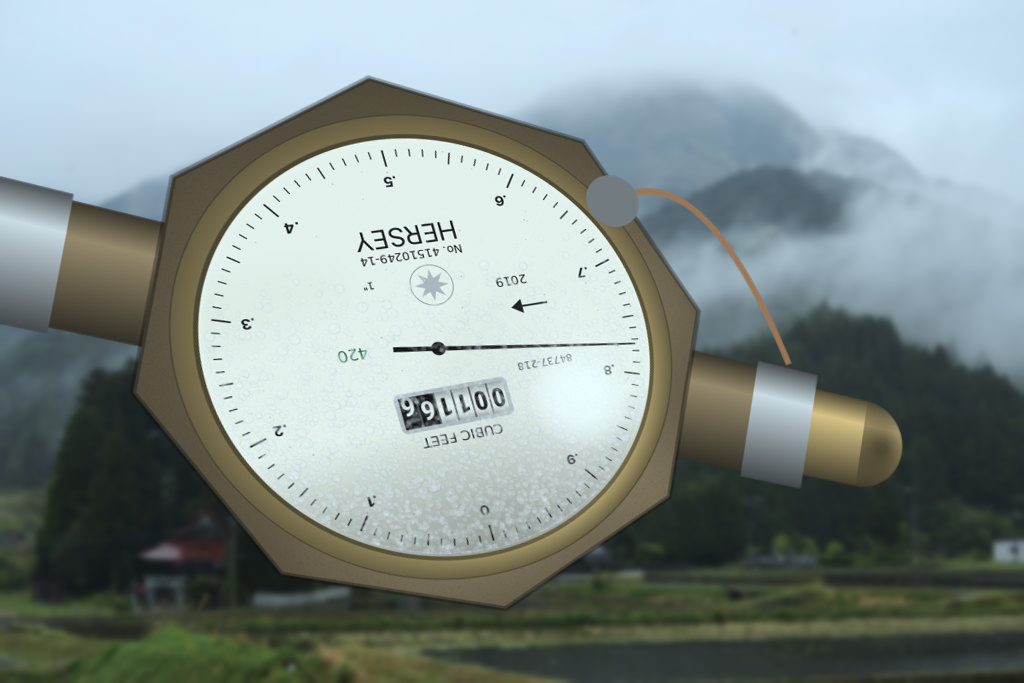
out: **1165.77** ft³
